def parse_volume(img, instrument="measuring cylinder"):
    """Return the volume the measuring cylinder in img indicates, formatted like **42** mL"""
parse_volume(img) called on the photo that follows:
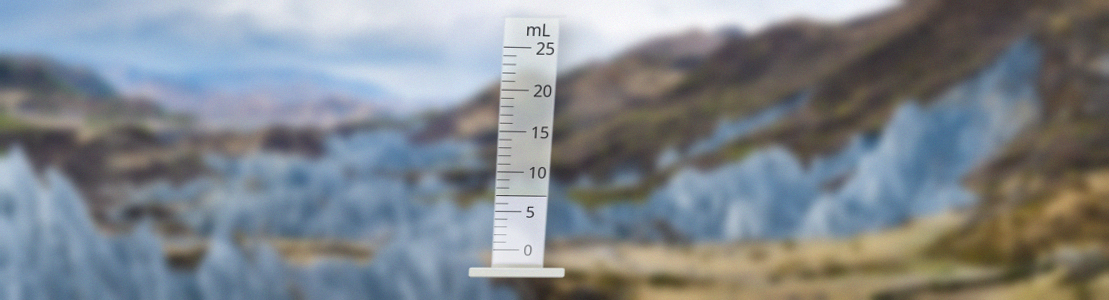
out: **7** mL
